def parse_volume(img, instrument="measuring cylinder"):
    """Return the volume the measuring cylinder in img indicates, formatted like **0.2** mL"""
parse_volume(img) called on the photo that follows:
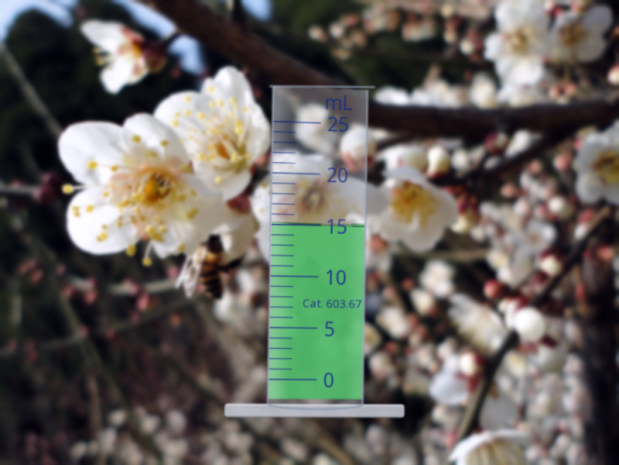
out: **15** mL
